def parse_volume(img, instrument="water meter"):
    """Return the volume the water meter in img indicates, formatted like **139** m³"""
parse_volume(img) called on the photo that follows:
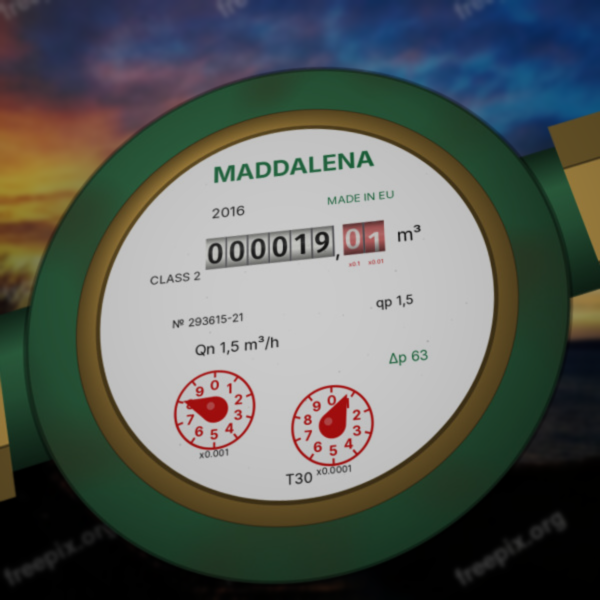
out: **19.0080** m³
